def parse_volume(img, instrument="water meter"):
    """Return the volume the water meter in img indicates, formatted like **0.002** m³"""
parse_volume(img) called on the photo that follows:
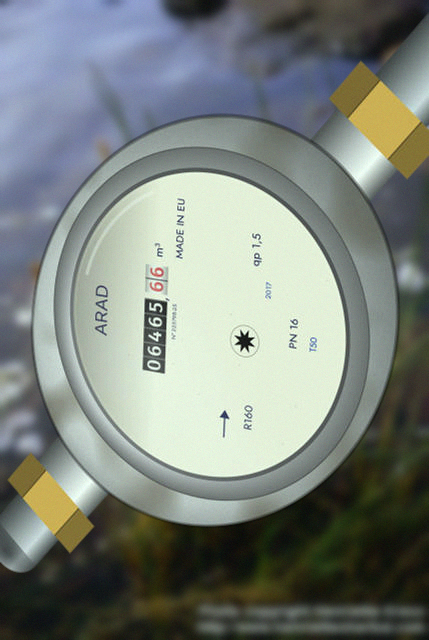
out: **6465.66** m³
